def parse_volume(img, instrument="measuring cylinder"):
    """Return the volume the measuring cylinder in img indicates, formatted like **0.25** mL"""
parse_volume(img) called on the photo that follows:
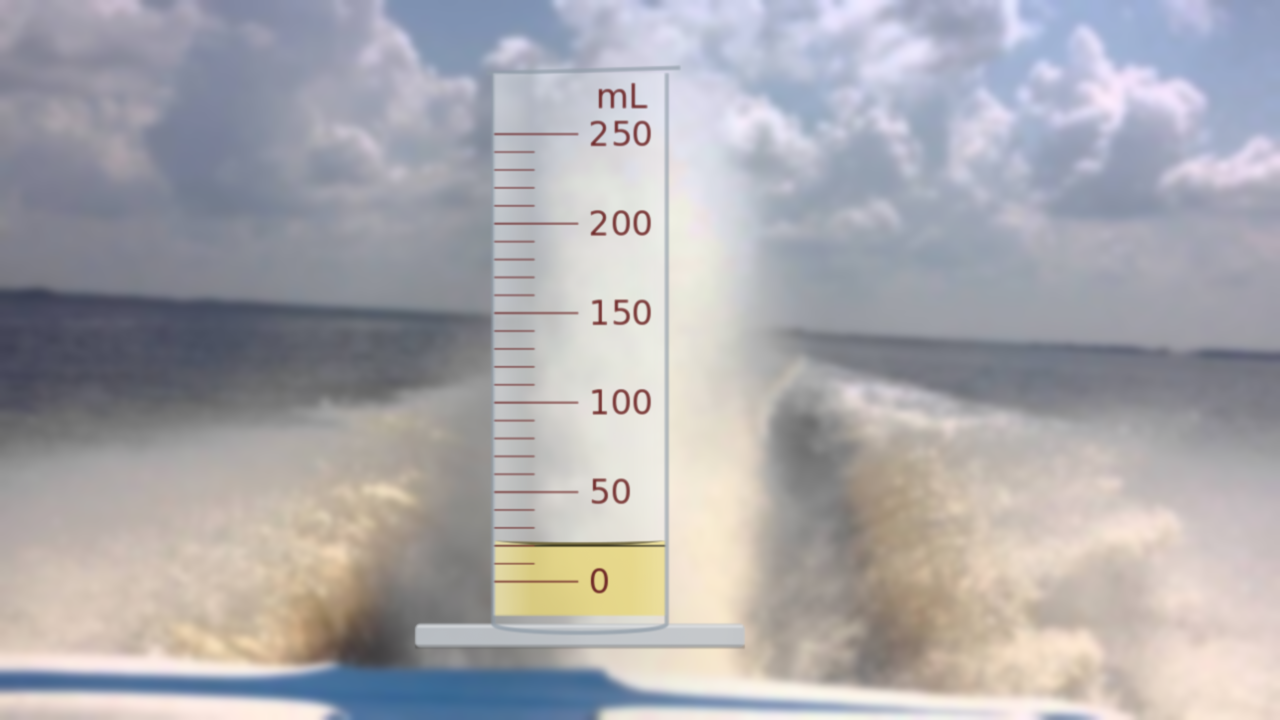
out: **20** mL
